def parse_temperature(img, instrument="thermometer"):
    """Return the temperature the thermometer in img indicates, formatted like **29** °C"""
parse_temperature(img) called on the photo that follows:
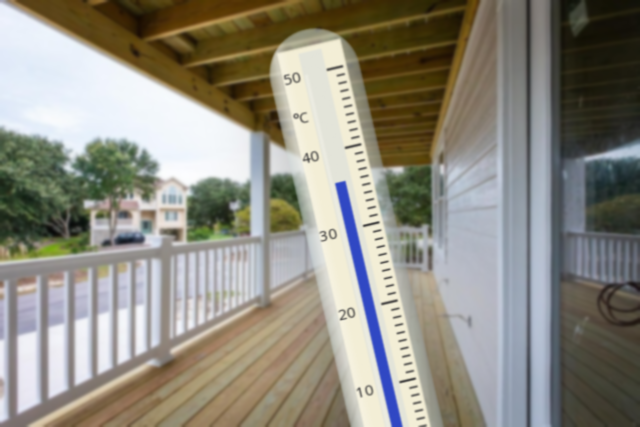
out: **36** °C
